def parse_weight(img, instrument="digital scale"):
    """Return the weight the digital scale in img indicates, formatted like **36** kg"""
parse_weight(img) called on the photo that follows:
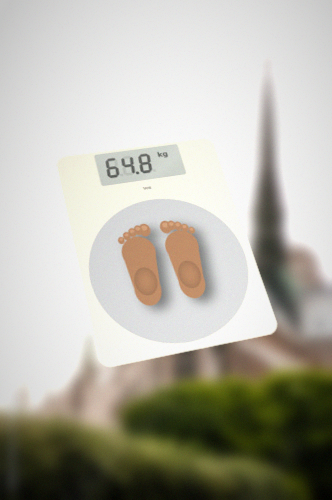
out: **64.8** kg
